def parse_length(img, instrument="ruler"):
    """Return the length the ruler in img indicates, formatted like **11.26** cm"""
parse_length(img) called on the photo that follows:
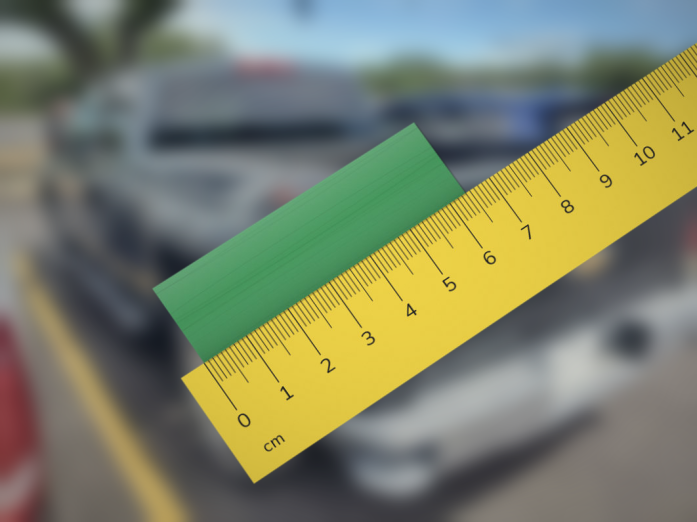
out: **6.4** cm
